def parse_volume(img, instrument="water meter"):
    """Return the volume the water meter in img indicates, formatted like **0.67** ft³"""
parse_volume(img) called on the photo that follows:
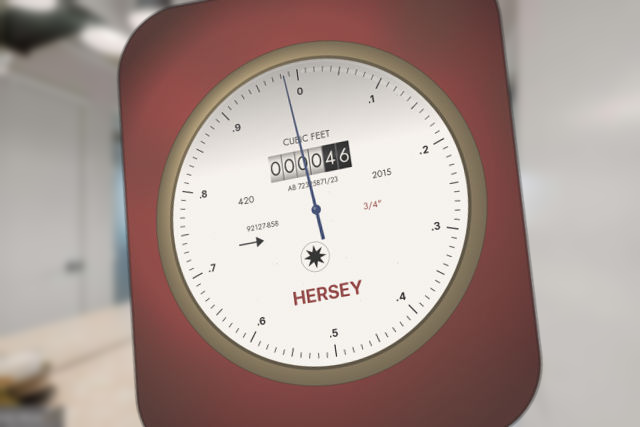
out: **45.98** ft³
